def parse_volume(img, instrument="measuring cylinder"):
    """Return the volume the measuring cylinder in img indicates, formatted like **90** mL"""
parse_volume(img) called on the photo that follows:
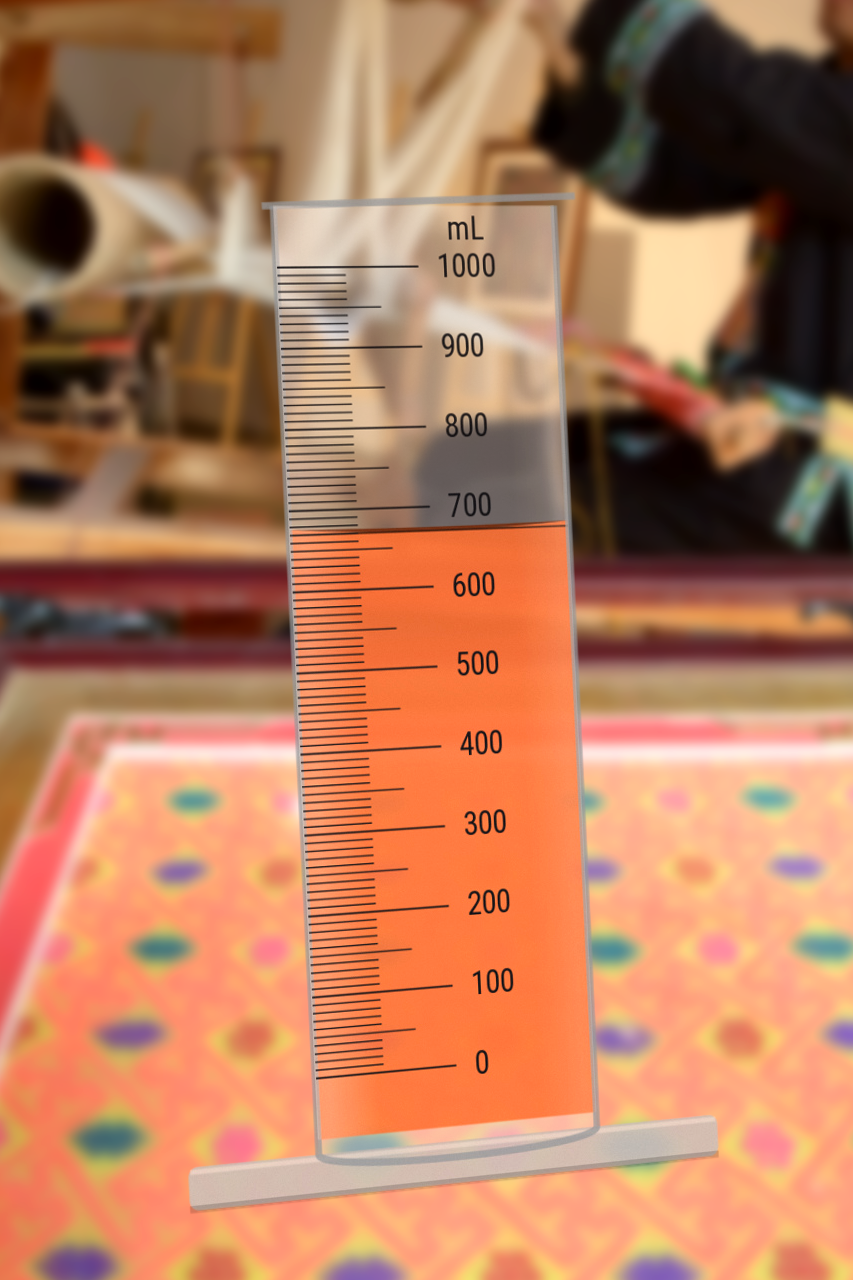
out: **670** mL
